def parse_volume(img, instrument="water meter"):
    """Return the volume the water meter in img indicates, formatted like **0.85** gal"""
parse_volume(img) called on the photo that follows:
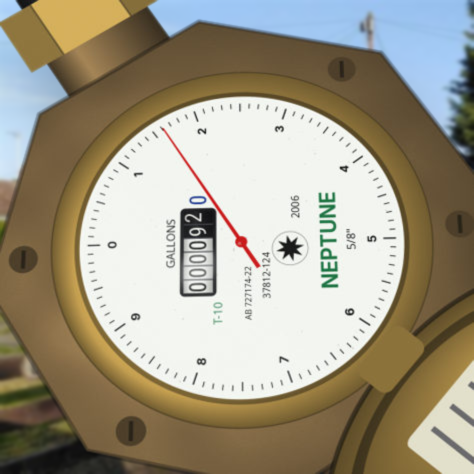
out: **921.6** gal
